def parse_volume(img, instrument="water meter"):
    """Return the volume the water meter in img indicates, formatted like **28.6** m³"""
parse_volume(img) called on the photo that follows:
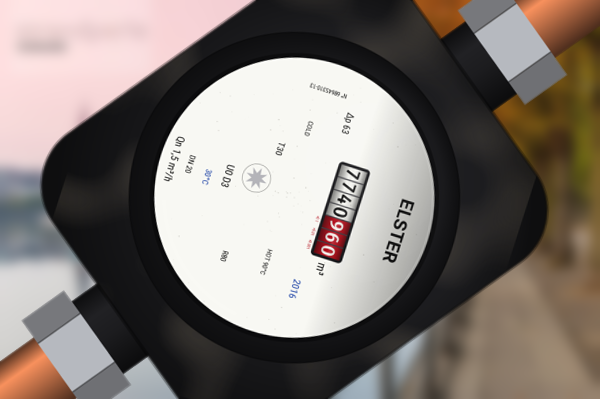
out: **7740.960** m³
